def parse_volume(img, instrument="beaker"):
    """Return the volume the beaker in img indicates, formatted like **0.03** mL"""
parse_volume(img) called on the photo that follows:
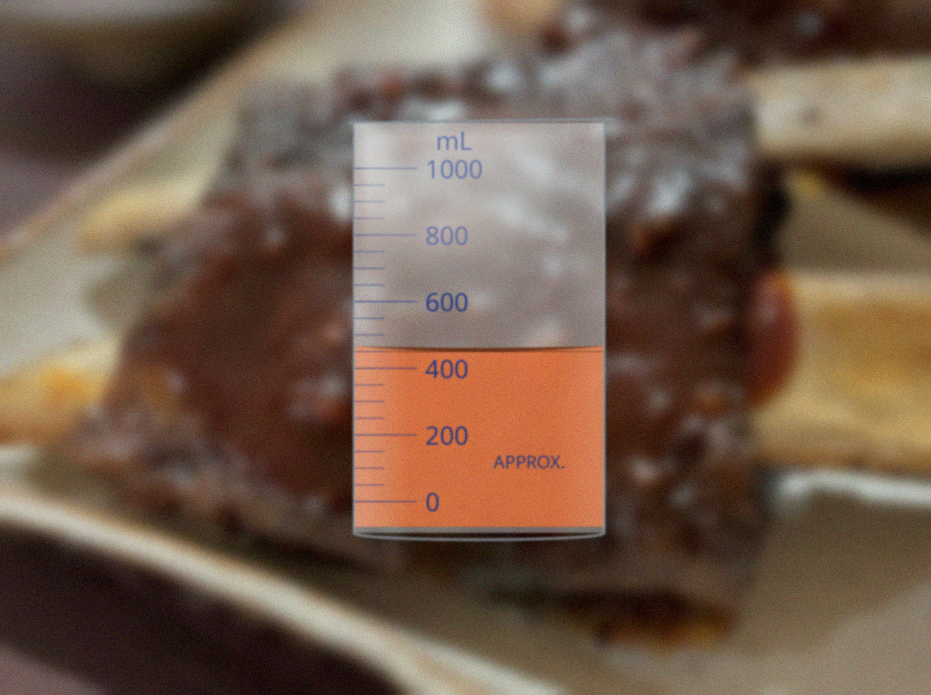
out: **450** mL
